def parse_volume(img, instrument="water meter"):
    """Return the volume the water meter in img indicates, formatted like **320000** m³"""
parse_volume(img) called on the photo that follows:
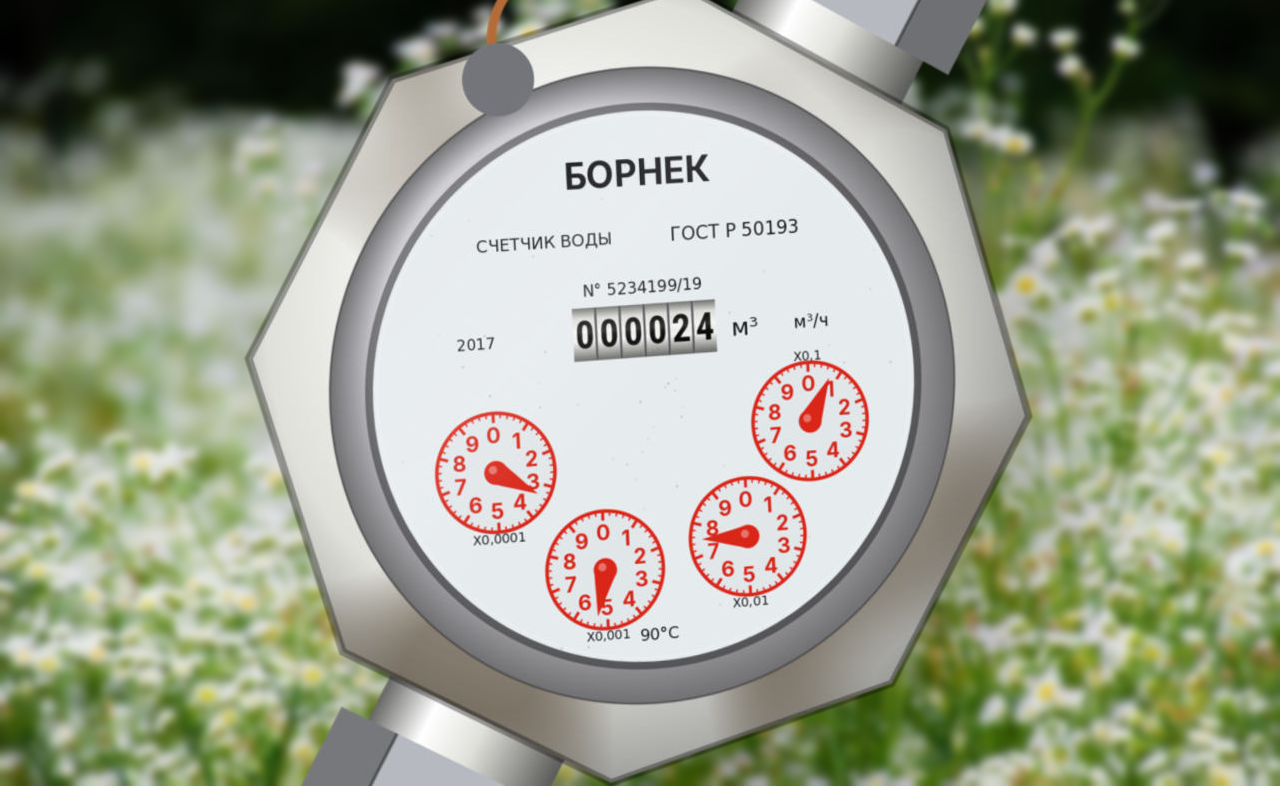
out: **24.0753** m³
